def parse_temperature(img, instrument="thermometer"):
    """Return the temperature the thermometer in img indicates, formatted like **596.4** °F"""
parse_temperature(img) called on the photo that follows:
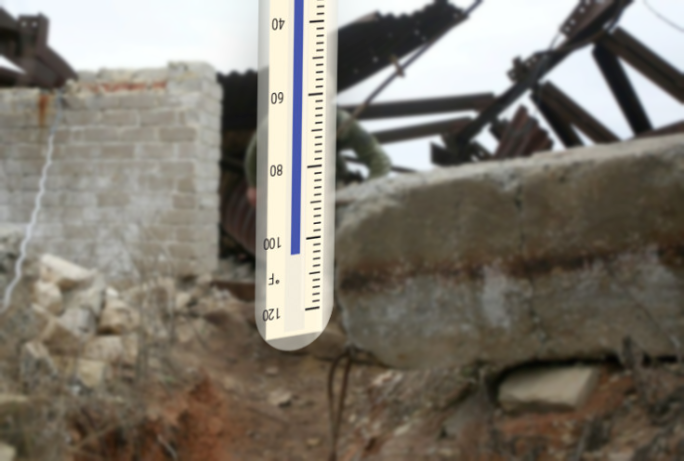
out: **104** °F
